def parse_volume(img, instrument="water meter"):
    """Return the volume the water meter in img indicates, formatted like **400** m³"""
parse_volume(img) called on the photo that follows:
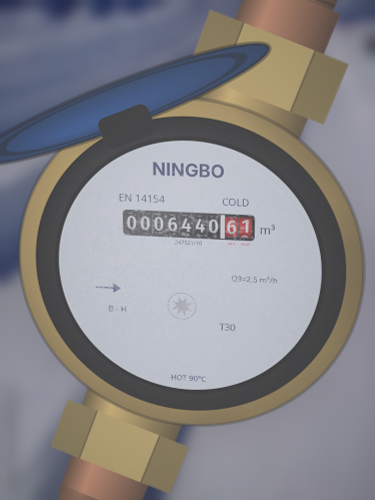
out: **6440.61** m³
